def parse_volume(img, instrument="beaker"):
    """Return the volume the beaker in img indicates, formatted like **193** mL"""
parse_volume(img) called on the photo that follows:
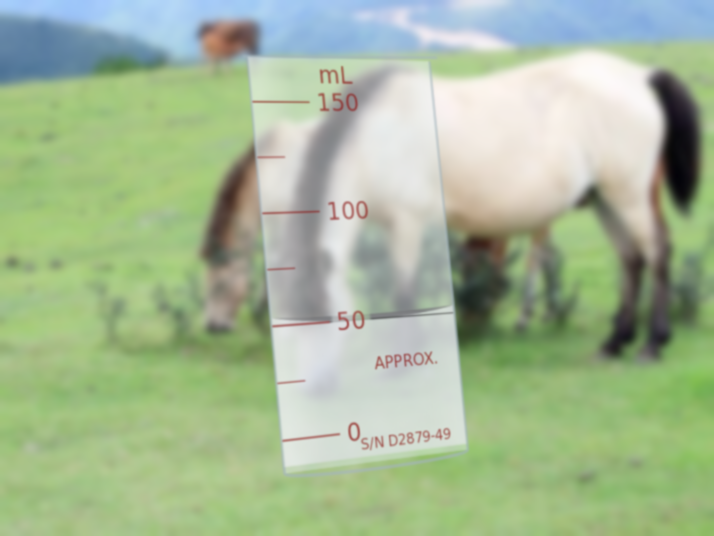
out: **50** mL
